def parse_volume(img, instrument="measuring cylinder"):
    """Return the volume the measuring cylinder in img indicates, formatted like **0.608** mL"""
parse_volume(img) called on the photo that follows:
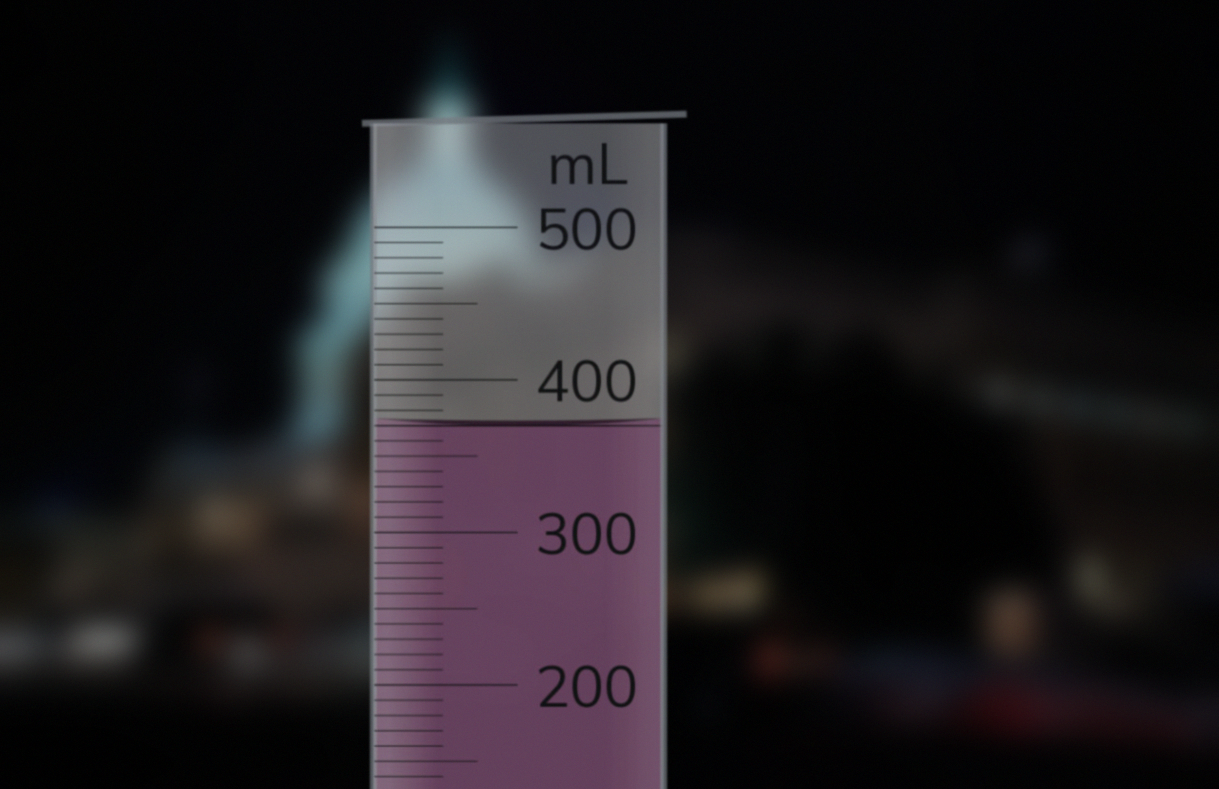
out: **370** mL
